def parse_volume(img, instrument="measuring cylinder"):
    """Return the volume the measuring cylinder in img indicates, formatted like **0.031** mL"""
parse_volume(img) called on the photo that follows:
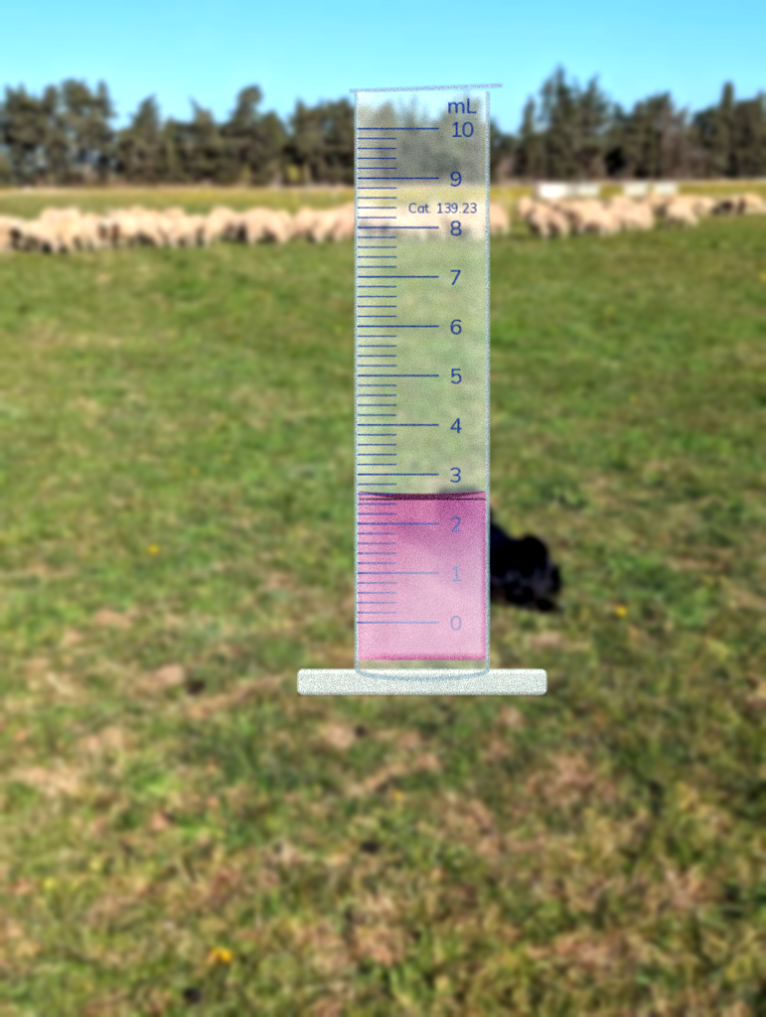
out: **2.5** mL
